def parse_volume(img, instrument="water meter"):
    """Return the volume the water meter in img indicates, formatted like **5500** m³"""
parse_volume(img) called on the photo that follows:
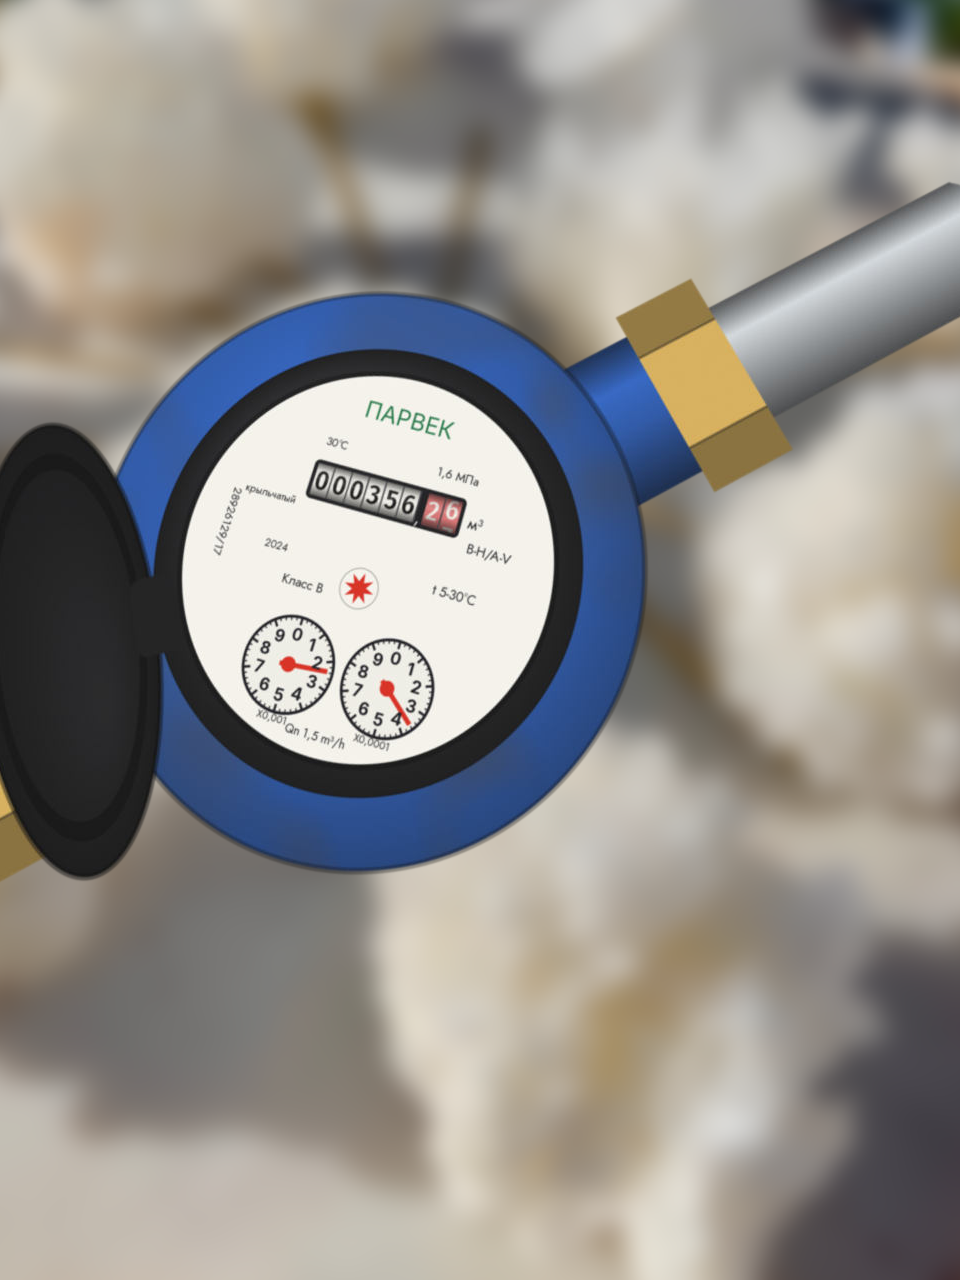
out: **356.2623** m³
